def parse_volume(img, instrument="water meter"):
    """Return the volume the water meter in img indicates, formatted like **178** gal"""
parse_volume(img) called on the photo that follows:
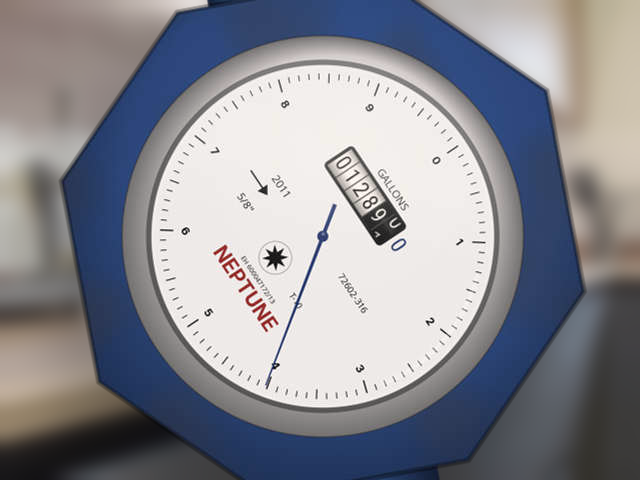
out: **128904.0** gal
